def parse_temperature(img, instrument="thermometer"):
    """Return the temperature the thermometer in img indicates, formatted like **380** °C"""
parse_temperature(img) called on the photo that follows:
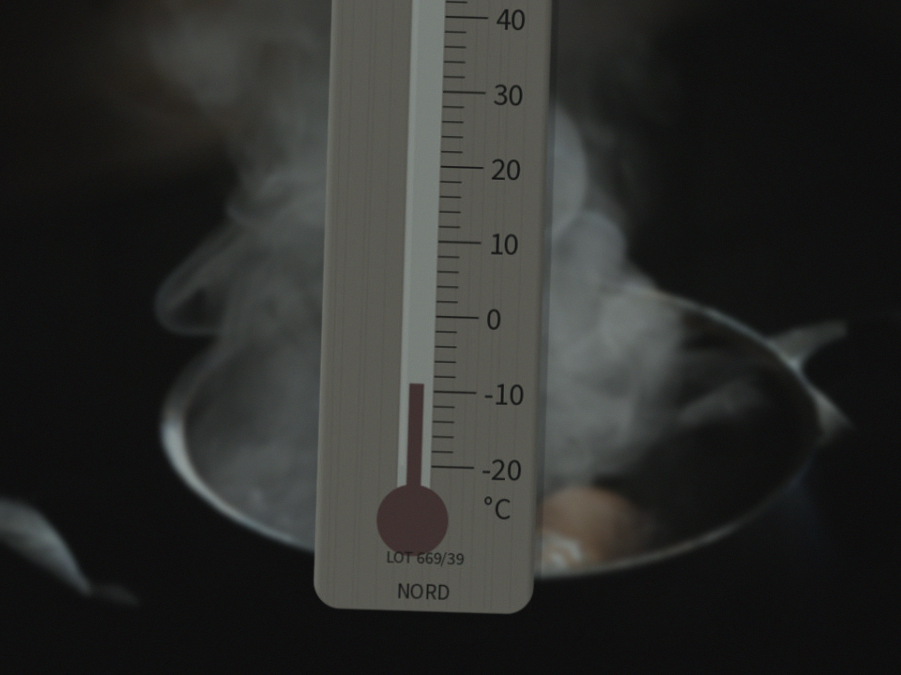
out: **-9** °C
